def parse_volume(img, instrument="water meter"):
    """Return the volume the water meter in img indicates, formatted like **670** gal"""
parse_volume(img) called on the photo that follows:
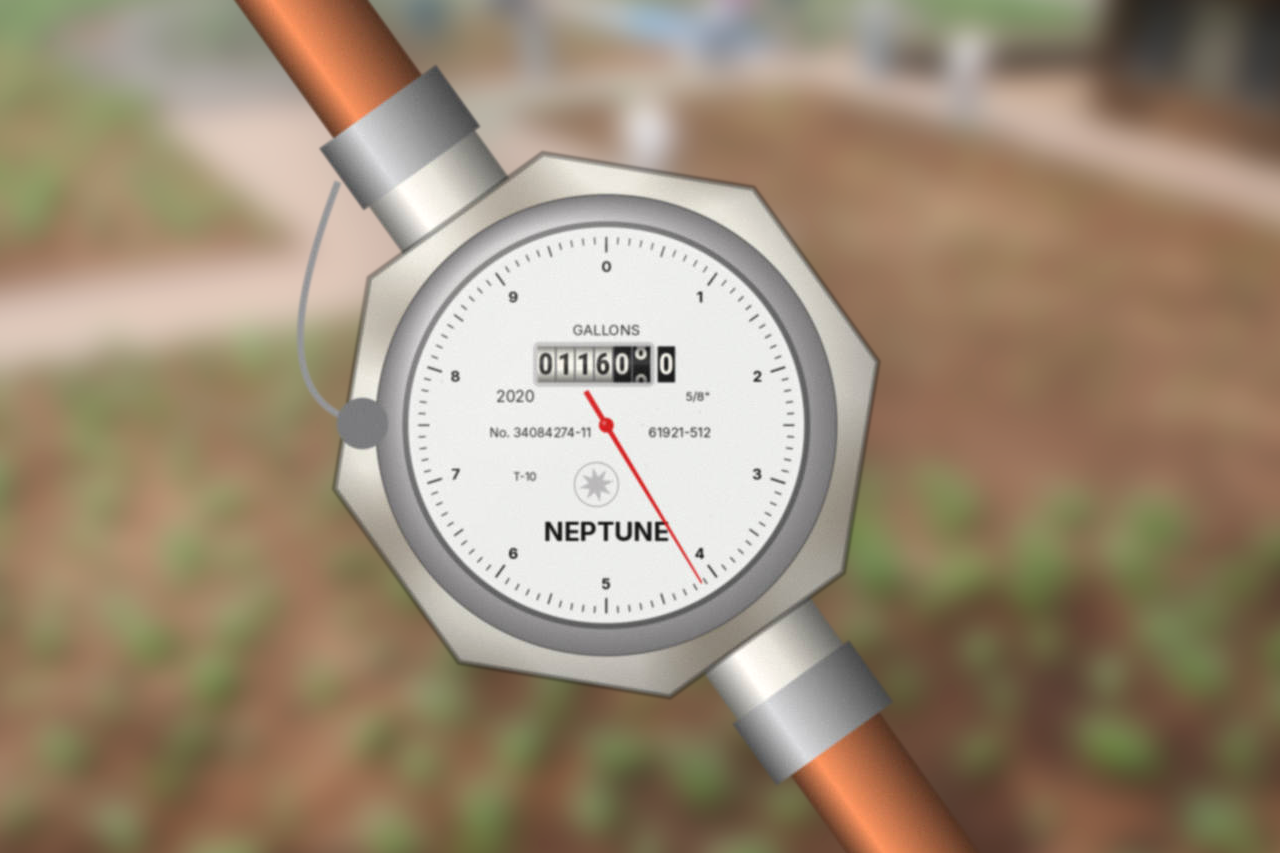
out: **116084.1** gal
